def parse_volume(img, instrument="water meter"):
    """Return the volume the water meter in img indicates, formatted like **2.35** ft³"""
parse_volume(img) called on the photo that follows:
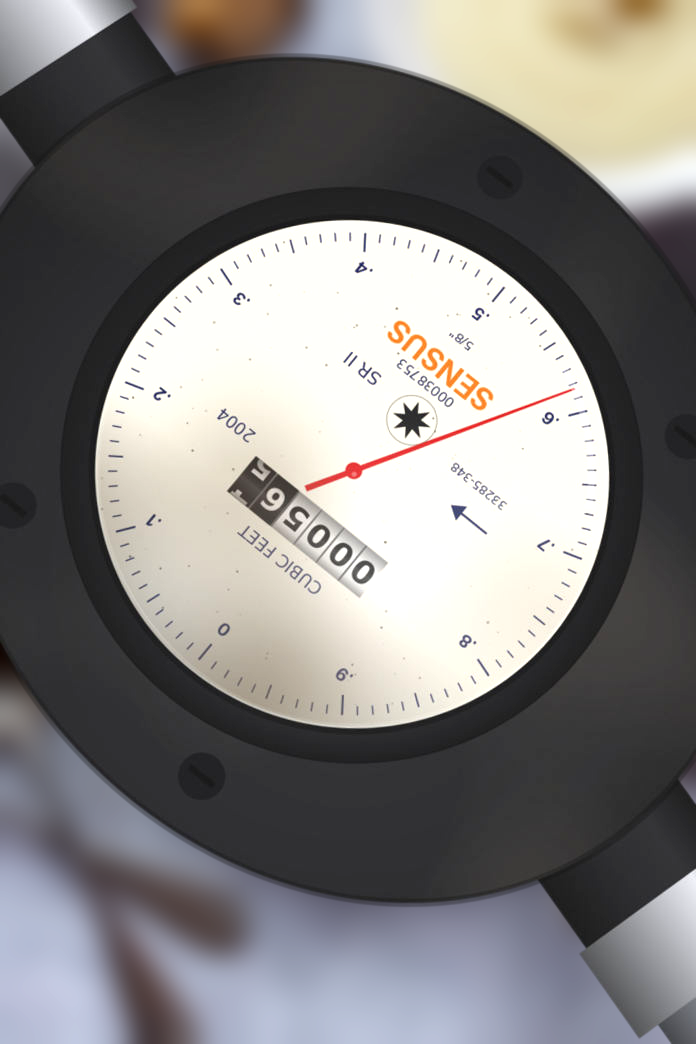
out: **564.58** ft³
